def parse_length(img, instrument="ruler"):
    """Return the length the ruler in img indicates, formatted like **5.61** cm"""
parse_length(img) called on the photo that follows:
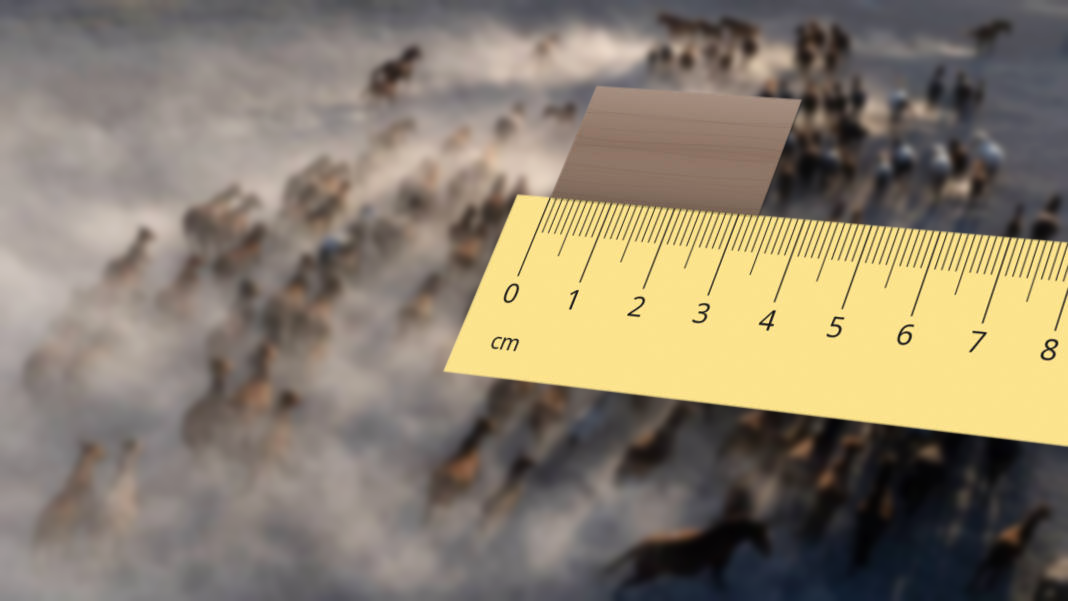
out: **3.3** cm
